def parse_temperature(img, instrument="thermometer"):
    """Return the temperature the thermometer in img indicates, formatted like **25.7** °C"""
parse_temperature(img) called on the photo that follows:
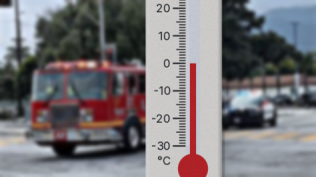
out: **0** °C
